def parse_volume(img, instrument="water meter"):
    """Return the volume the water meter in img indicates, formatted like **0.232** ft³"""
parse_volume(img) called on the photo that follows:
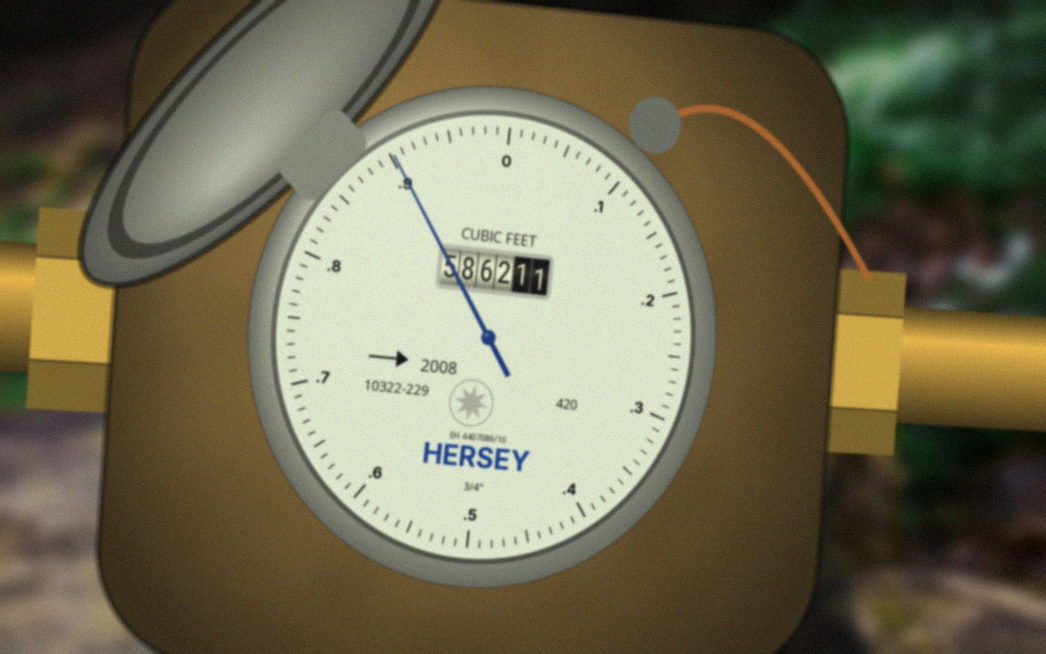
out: **586210.90** ft³
